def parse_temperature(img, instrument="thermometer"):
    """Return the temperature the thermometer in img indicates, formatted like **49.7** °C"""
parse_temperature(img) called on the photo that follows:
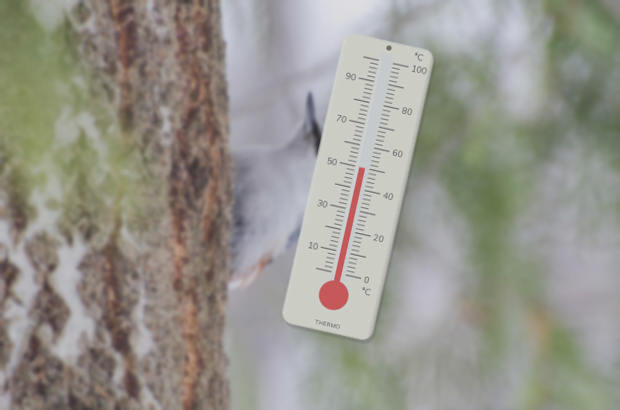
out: **50** °C
